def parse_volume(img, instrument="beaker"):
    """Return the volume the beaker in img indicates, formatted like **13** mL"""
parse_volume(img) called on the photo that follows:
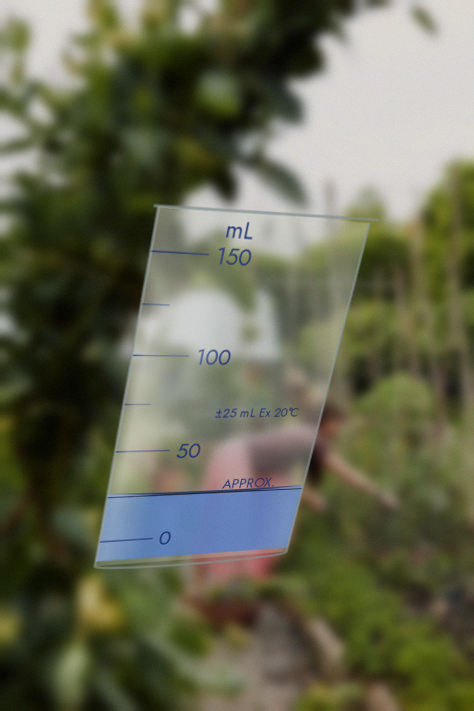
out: **25** mL
